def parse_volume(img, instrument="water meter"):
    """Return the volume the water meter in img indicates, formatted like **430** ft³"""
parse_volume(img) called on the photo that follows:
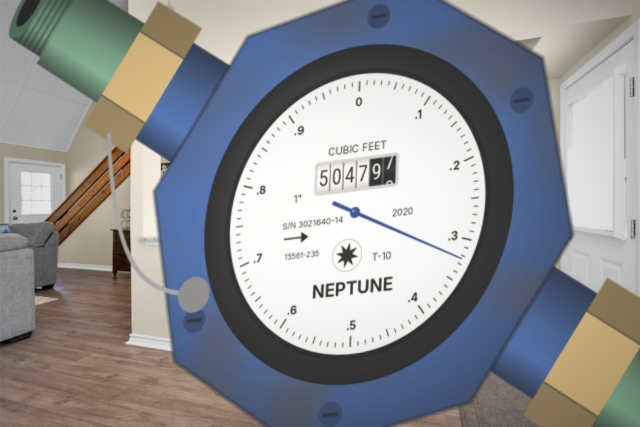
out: **504797.32** ft³
